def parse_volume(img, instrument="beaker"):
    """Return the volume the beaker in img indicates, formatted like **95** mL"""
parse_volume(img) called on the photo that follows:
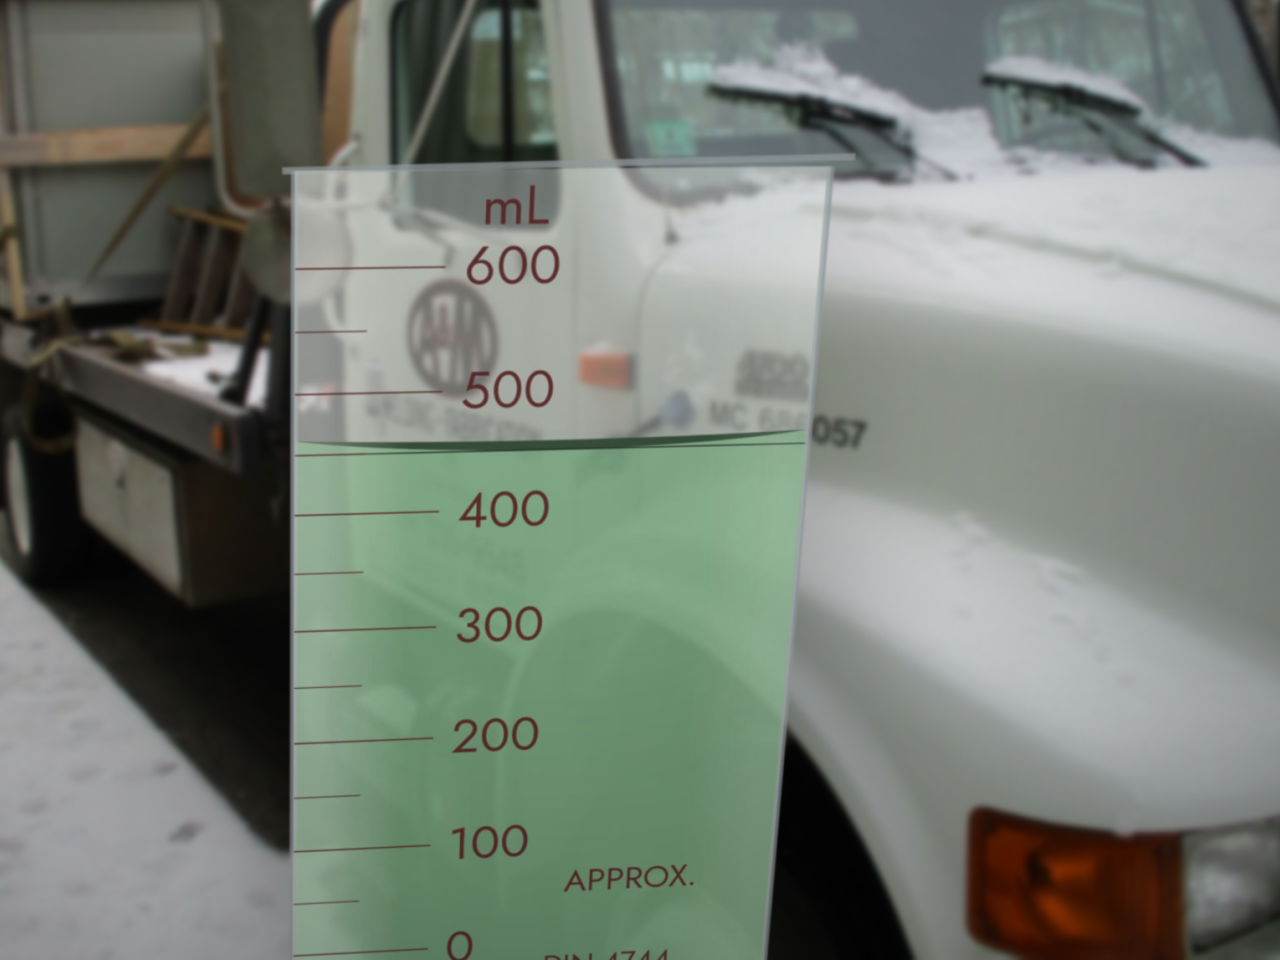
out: **450** mL
